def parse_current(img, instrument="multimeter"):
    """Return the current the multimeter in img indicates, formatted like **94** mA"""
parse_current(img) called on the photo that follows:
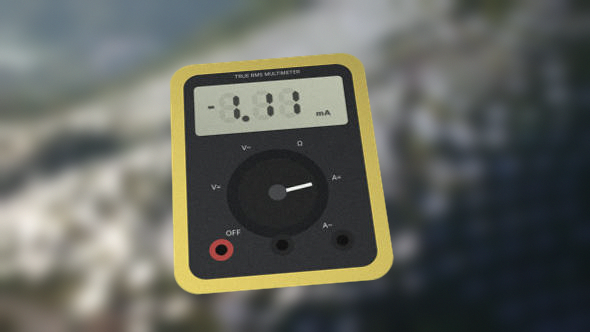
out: **-1.11** mA
